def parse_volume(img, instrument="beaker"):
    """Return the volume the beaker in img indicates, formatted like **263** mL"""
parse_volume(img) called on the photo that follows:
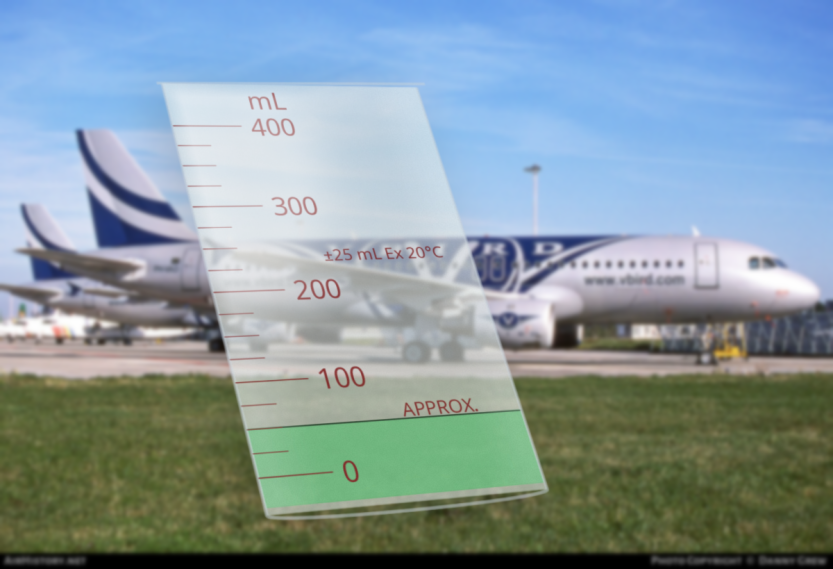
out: **50** mL
